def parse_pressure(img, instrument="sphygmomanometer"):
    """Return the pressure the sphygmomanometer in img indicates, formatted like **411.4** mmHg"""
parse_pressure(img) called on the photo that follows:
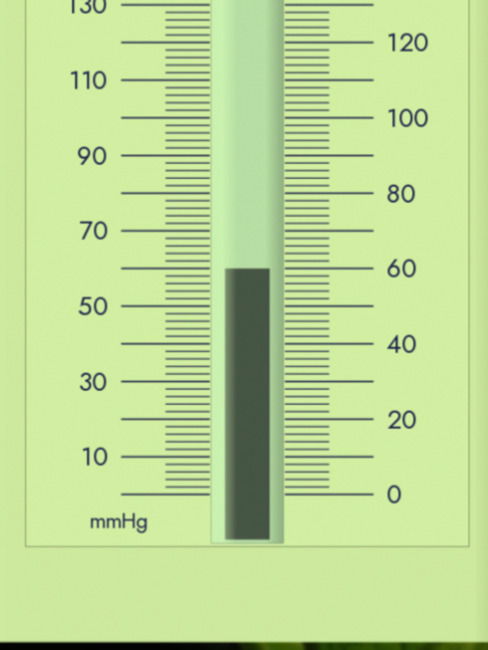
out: **60** mmHg
